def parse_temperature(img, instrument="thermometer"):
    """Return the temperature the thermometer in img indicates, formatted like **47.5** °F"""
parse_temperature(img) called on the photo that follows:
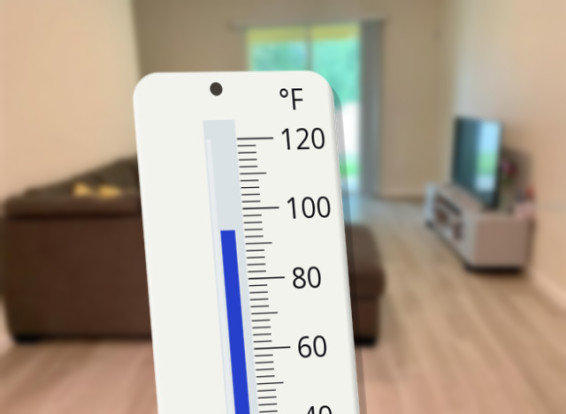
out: **94** °F
